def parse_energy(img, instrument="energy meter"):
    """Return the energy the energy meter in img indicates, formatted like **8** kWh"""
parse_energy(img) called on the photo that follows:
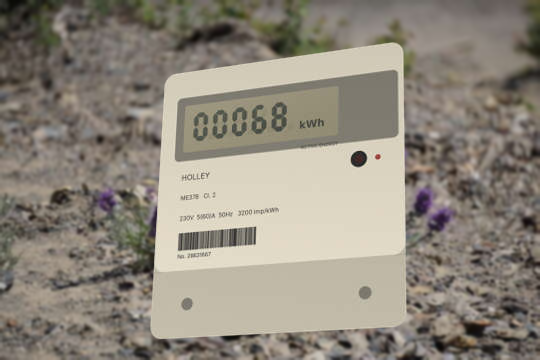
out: **68** kWh
